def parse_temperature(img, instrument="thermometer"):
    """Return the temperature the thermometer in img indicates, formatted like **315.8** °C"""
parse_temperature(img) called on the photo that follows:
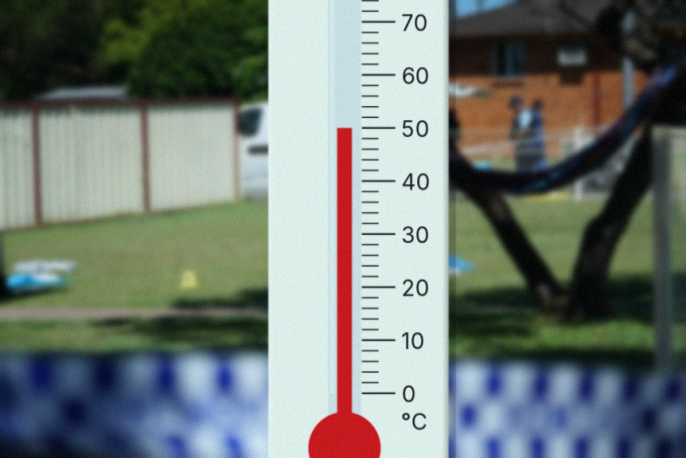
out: **50** °C
